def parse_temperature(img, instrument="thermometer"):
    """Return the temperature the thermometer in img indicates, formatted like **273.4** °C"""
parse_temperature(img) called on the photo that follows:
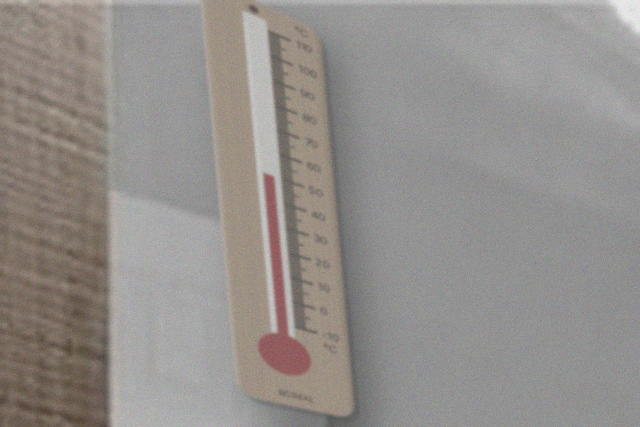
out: **50** °C
